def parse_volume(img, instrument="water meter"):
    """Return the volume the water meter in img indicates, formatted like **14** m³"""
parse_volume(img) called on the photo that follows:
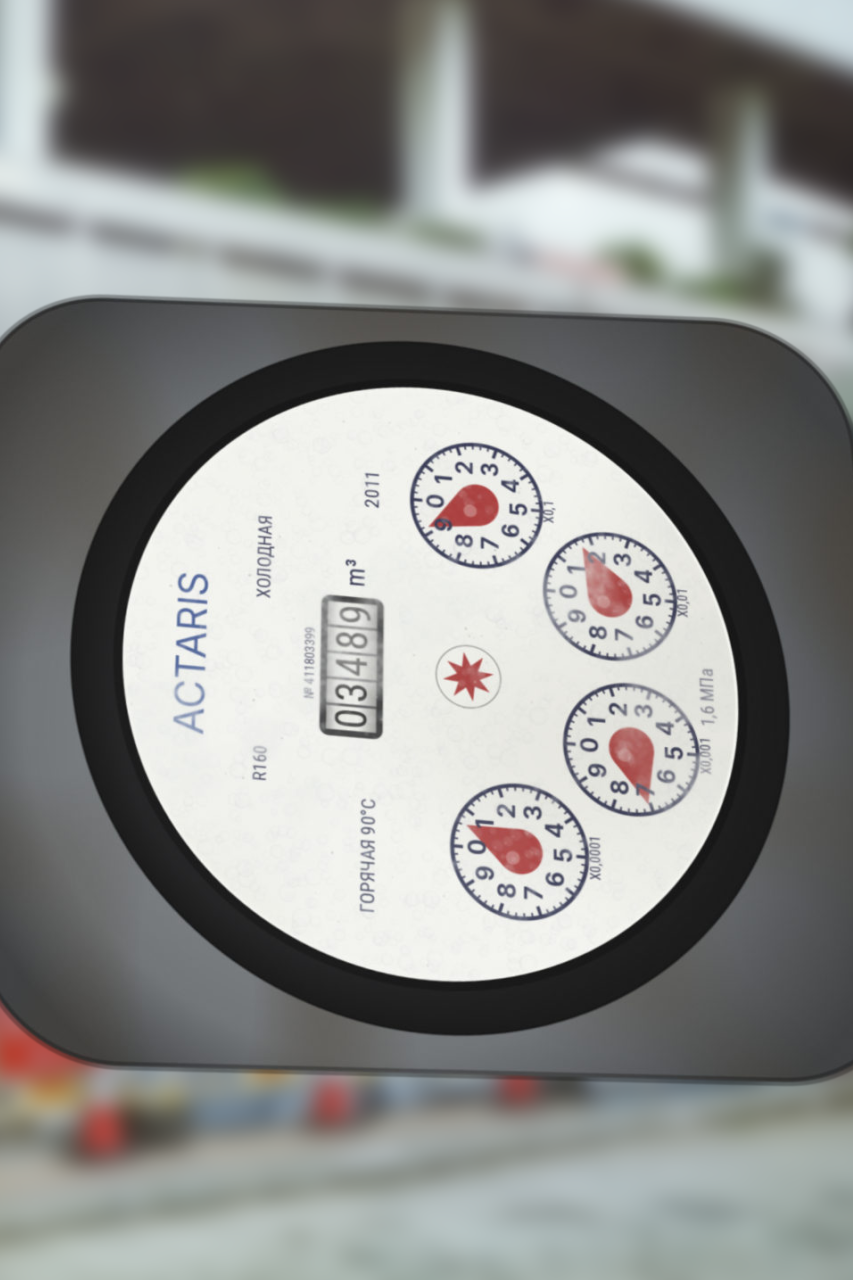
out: **3488.9170** m³
